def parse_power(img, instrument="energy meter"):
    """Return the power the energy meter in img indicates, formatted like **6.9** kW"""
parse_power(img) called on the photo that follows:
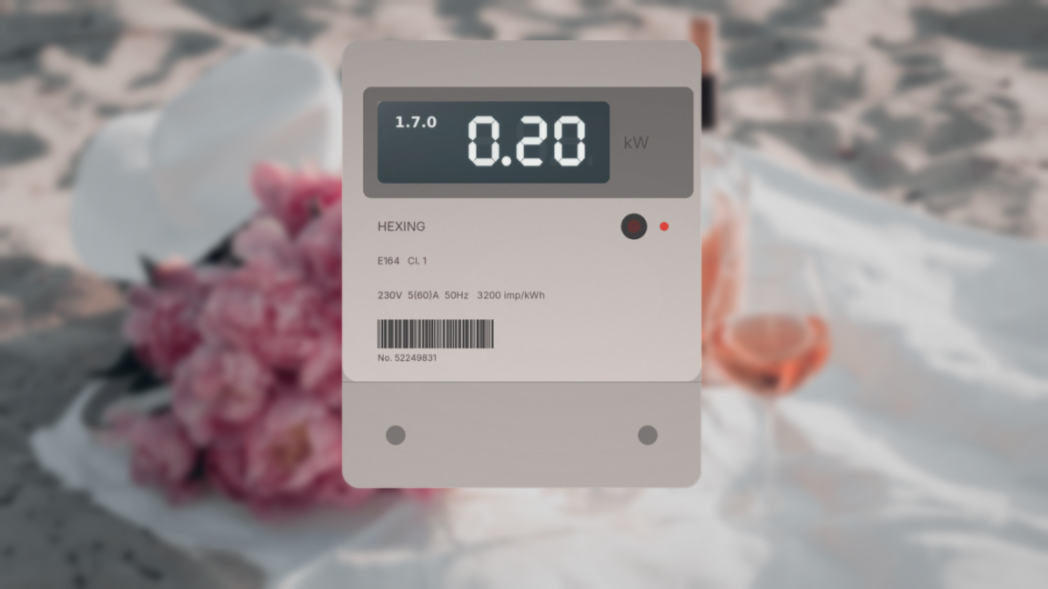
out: **0.20** kW
